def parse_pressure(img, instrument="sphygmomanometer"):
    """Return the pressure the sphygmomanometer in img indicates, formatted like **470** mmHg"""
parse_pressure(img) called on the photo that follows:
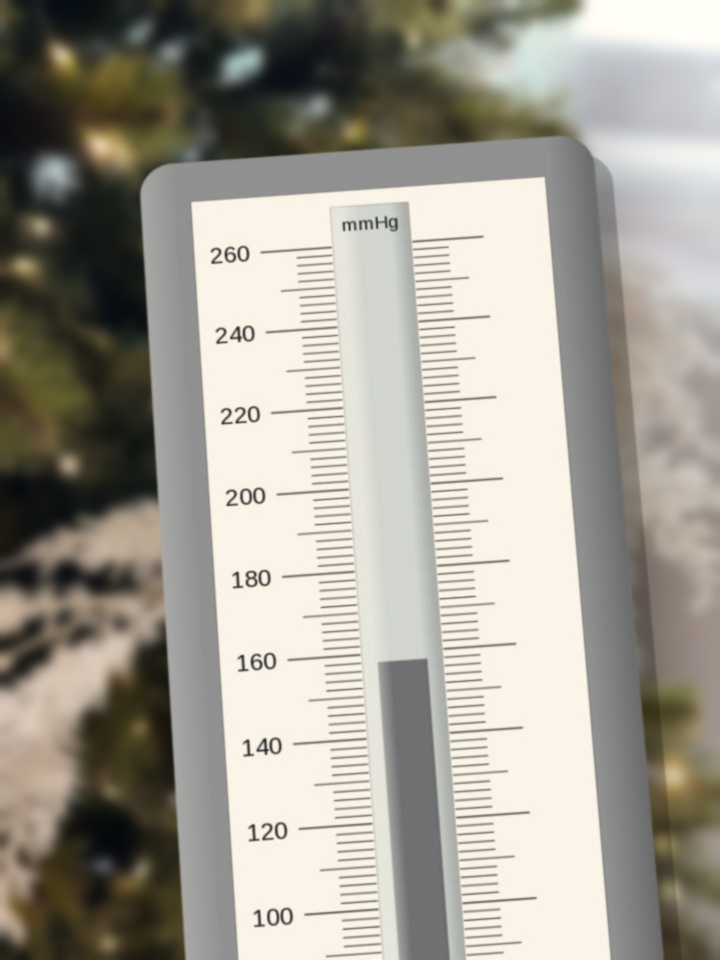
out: **158** mmHg
